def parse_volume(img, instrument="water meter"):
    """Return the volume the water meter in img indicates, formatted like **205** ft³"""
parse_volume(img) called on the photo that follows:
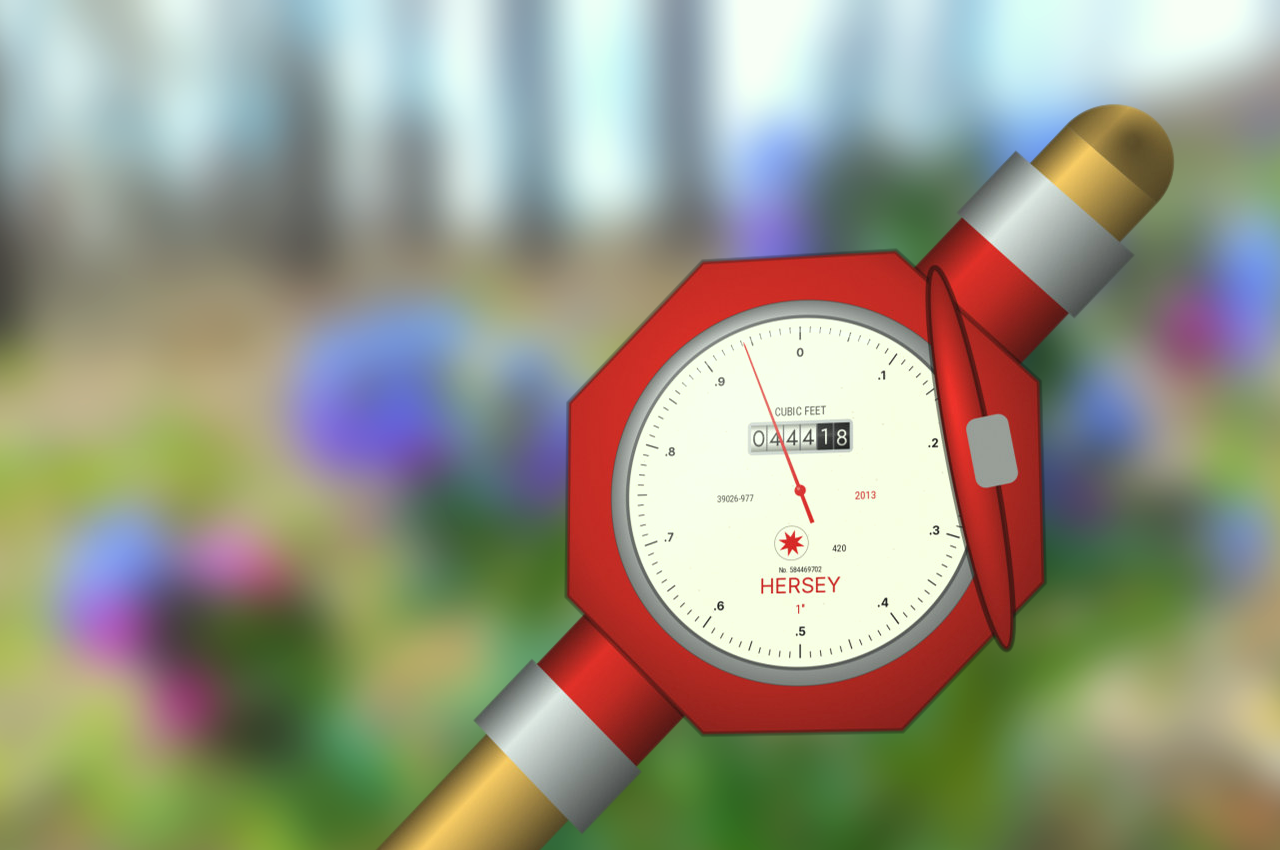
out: **44417.94** ft³
